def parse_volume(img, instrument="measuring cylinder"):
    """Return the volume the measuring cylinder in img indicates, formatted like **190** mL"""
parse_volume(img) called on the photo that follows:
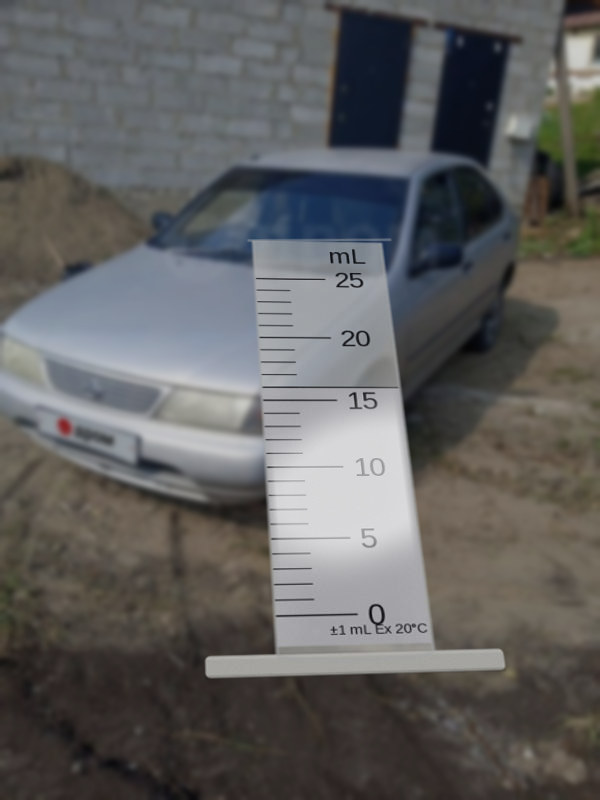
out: **16** mL
